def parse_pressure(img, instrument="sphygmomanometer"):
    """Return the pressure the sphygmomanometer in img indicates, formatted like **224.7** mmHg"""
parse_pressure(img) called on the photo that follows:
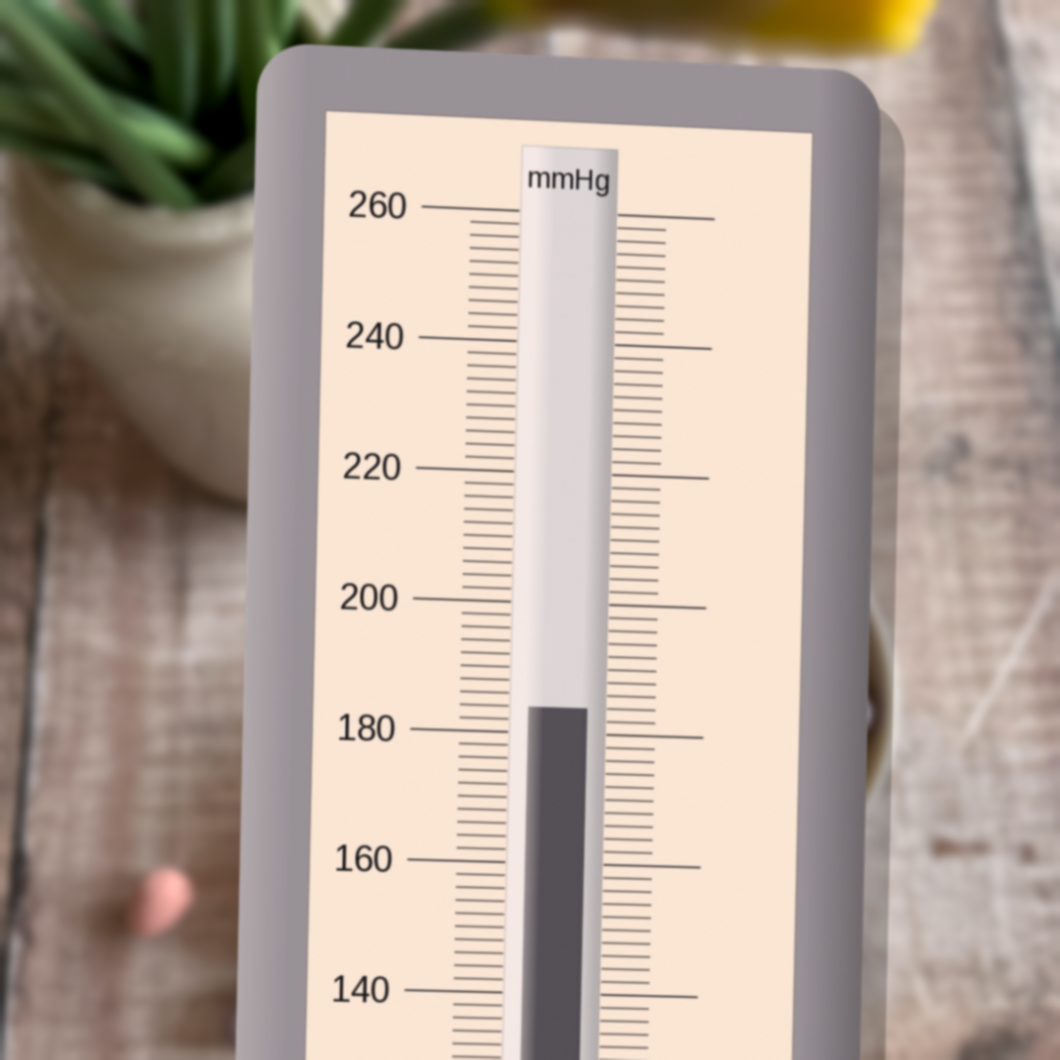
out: **184** mmHg
